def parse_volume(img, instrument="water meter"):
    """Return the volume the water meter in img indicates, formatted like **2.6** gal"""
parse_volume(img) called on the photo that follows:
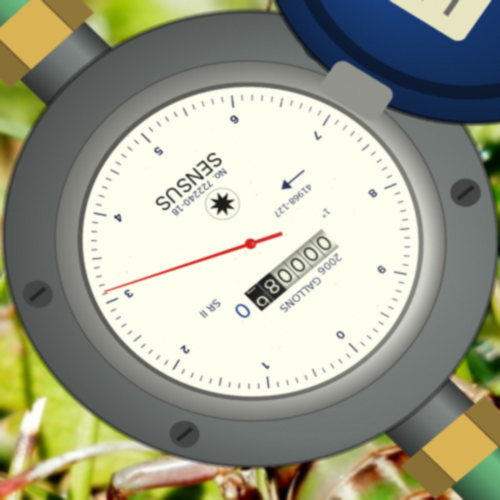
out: **863.1** gal
